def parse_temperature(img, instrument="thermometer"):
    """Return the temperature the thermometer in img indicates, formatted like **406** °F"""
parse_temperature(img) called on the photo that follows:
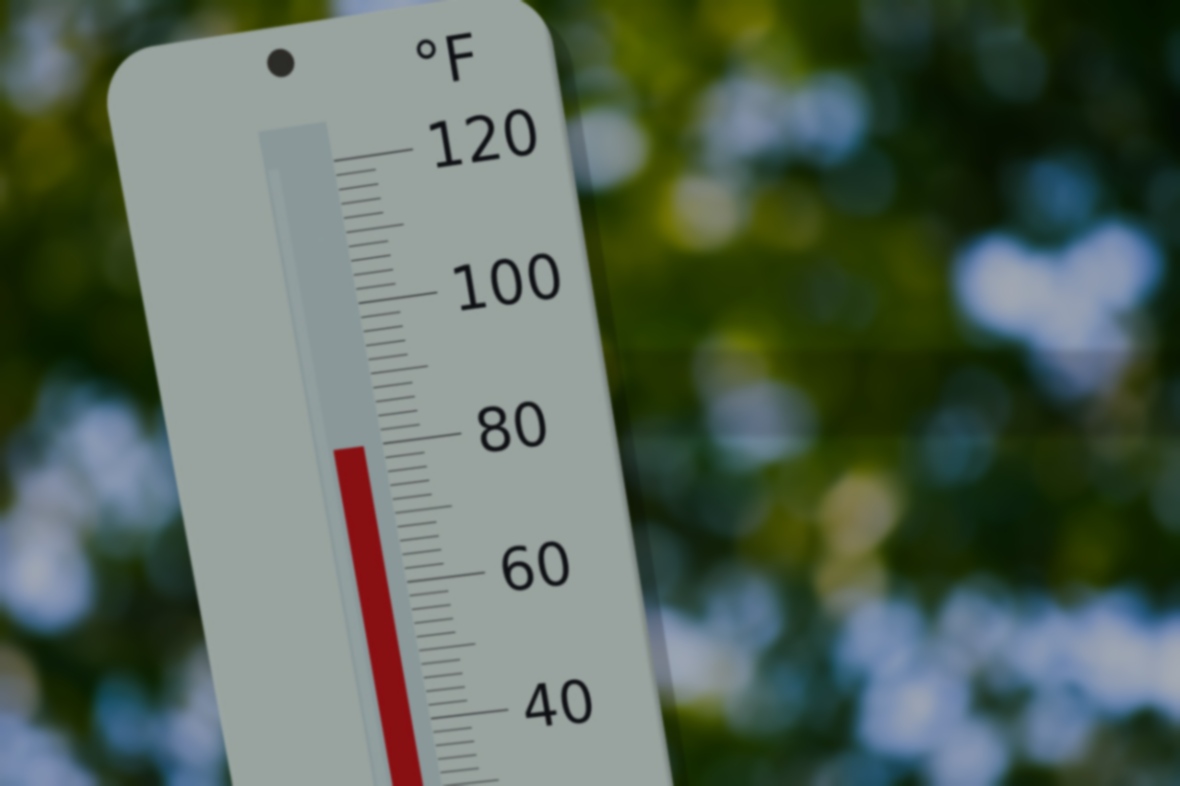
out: **80** °F
